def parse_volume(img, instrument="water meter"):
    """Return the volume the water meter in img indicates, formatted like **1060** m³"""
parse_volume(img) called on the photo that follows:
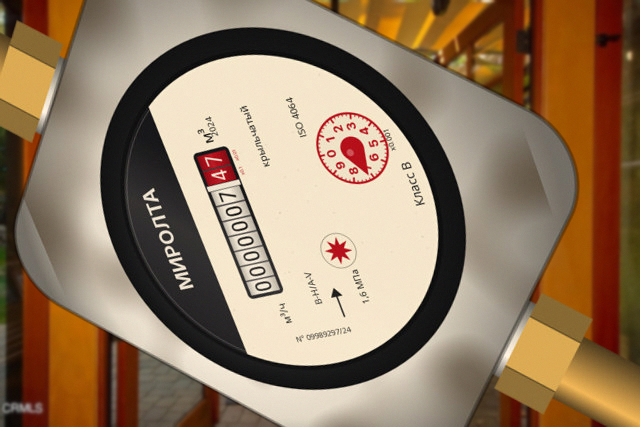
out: **7.477** m³
